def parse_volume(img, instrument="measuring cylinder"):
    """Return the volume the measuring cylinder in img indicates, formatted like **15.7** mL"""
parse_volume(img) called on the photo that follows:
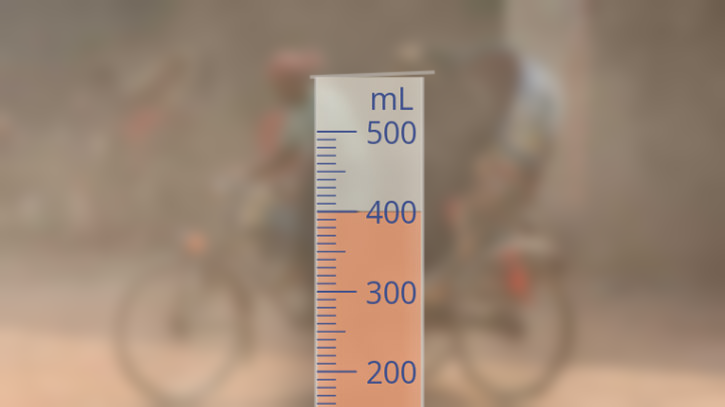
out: **400** mL
